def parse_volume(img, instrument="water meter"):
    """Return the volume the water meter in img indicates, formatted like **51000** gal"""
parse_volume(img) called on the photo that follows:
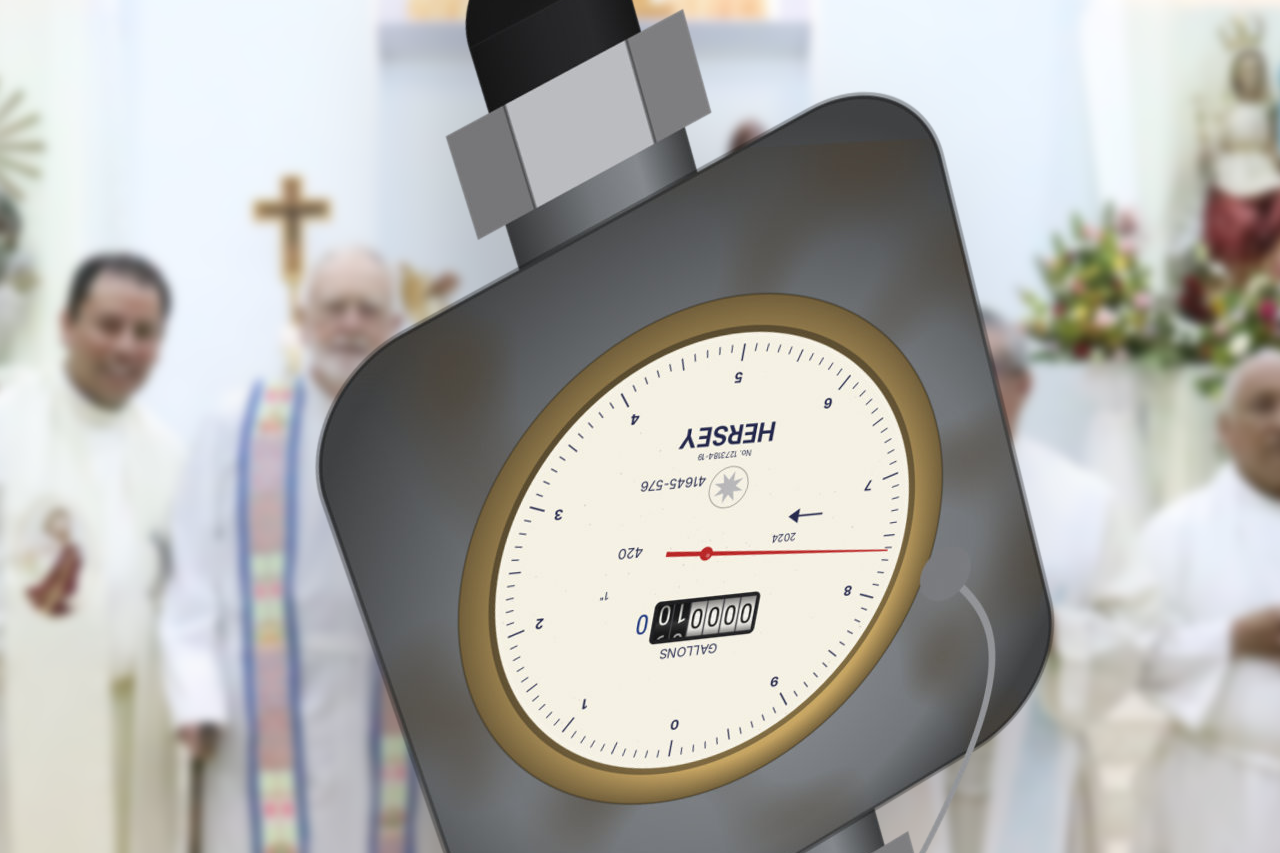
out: **97.6** gal
